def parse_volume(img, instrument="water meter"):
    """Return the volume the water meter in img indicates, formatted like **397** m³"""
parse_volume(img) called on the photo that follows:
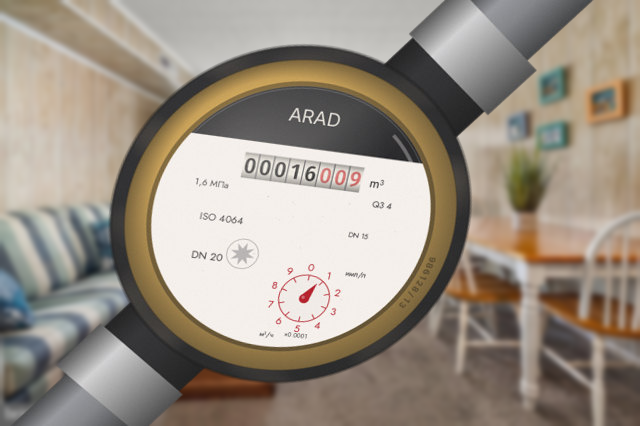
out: **16.0090** m³
